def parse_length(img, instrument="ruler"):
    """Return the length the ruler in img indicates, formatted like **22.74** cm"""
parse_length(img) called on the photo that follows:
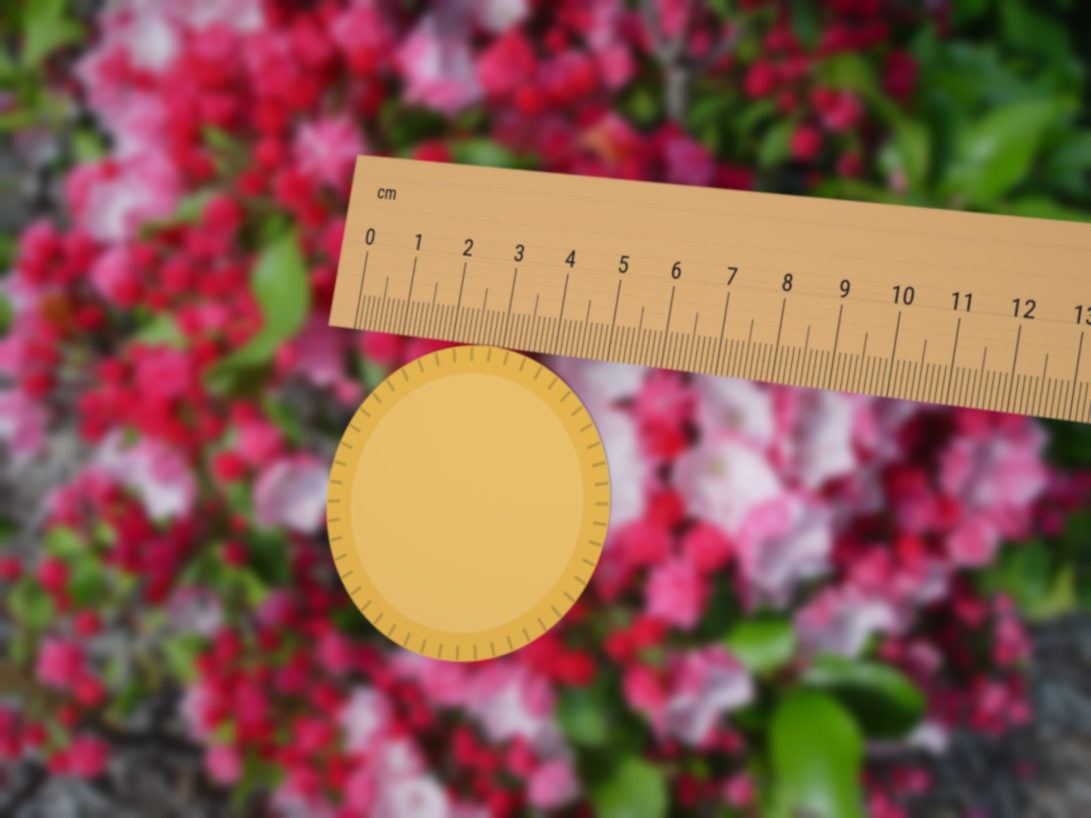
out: **5.5** cm
